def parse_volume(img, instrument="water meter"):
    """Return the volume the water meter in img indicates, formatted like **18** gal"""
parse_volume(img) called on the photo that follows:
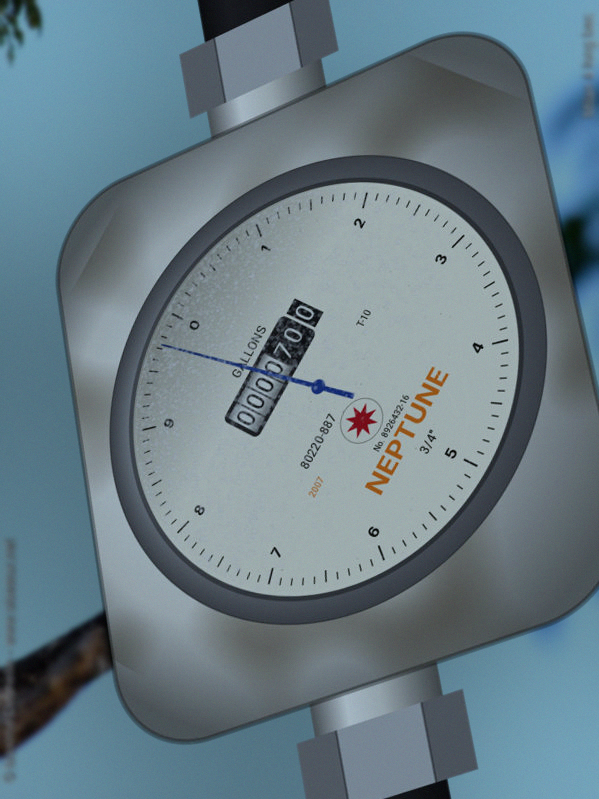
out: **699.7** gal
